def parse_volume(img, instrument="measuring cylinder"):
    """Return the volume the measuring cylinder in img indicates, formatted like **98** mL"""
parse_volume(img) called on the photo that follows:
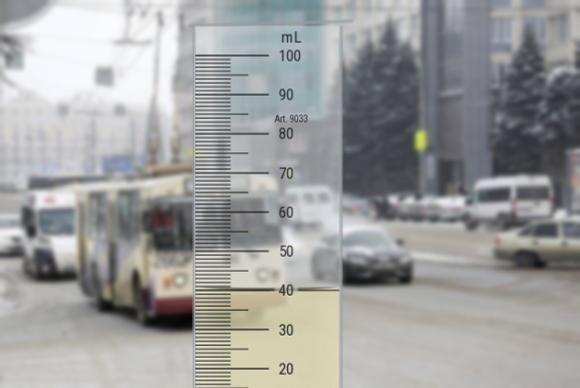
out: **40** mL
